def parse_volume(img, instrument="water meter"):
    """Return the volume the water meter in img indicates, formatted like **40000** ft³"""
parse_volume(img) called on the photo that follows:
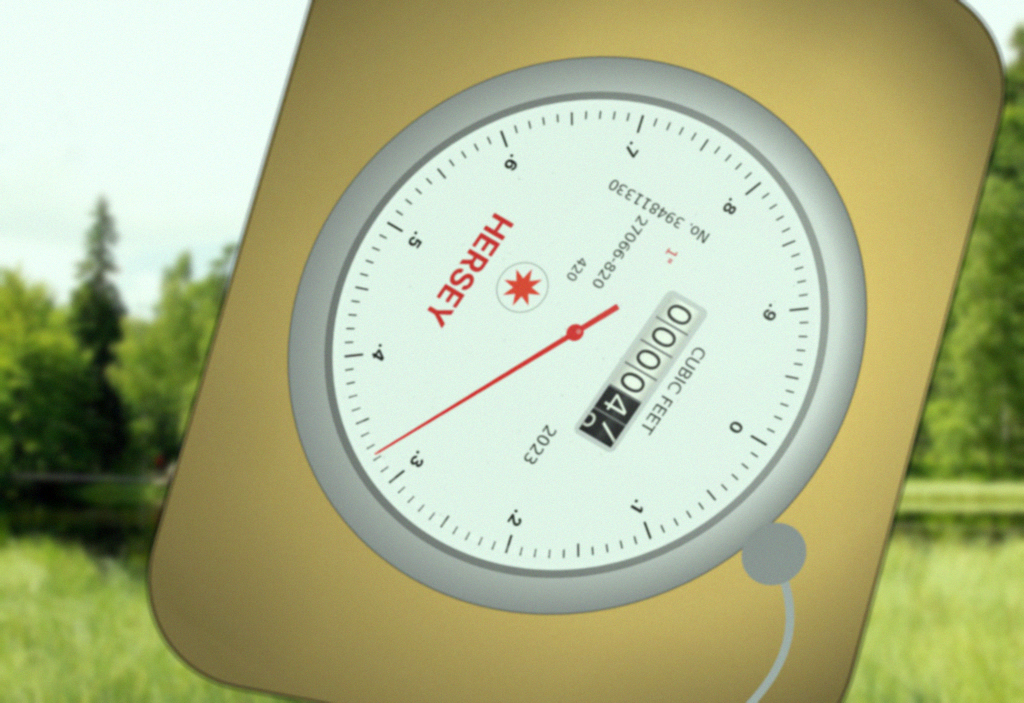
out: **47.32** ft³
